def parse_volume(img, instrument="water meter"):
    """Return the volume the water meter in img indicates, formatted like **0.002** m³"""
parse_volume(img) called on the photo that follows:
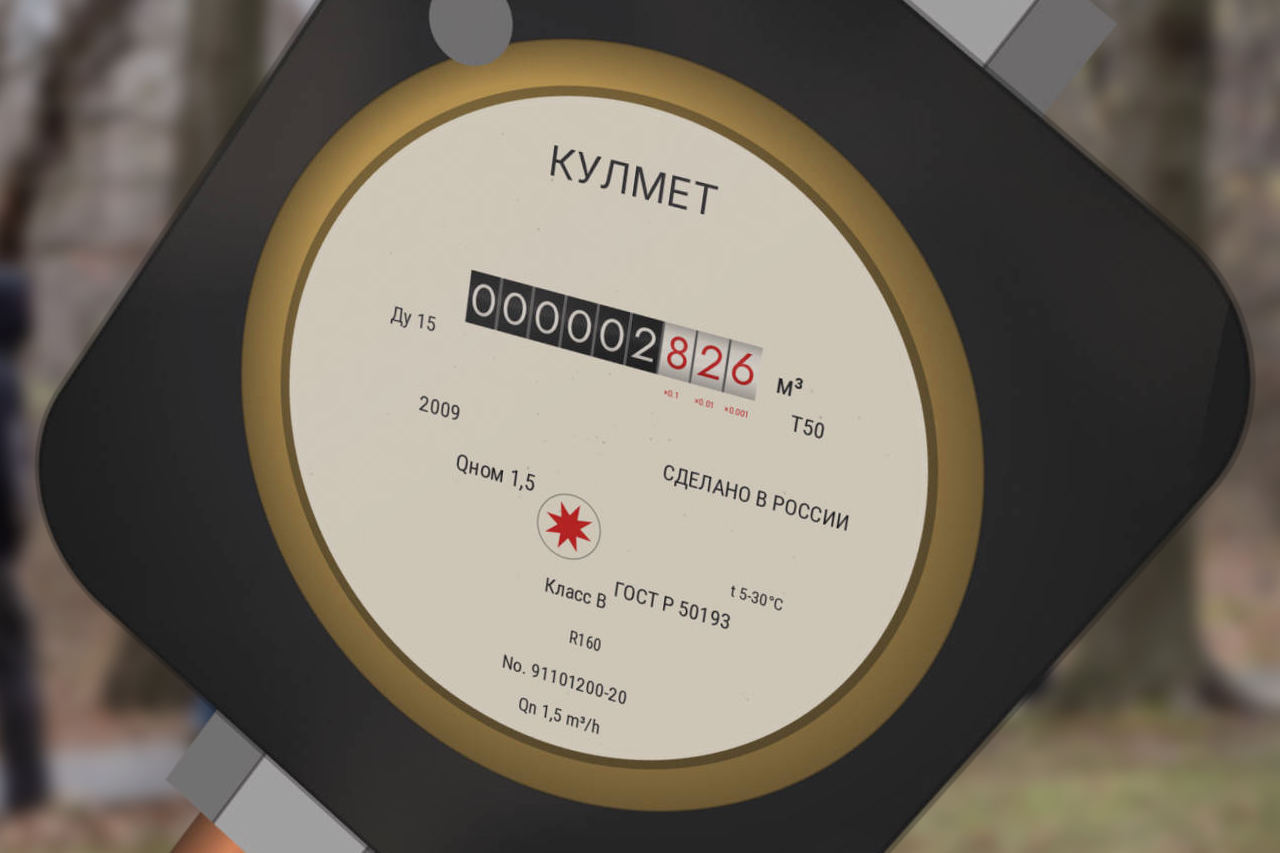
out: **2.826** m³
